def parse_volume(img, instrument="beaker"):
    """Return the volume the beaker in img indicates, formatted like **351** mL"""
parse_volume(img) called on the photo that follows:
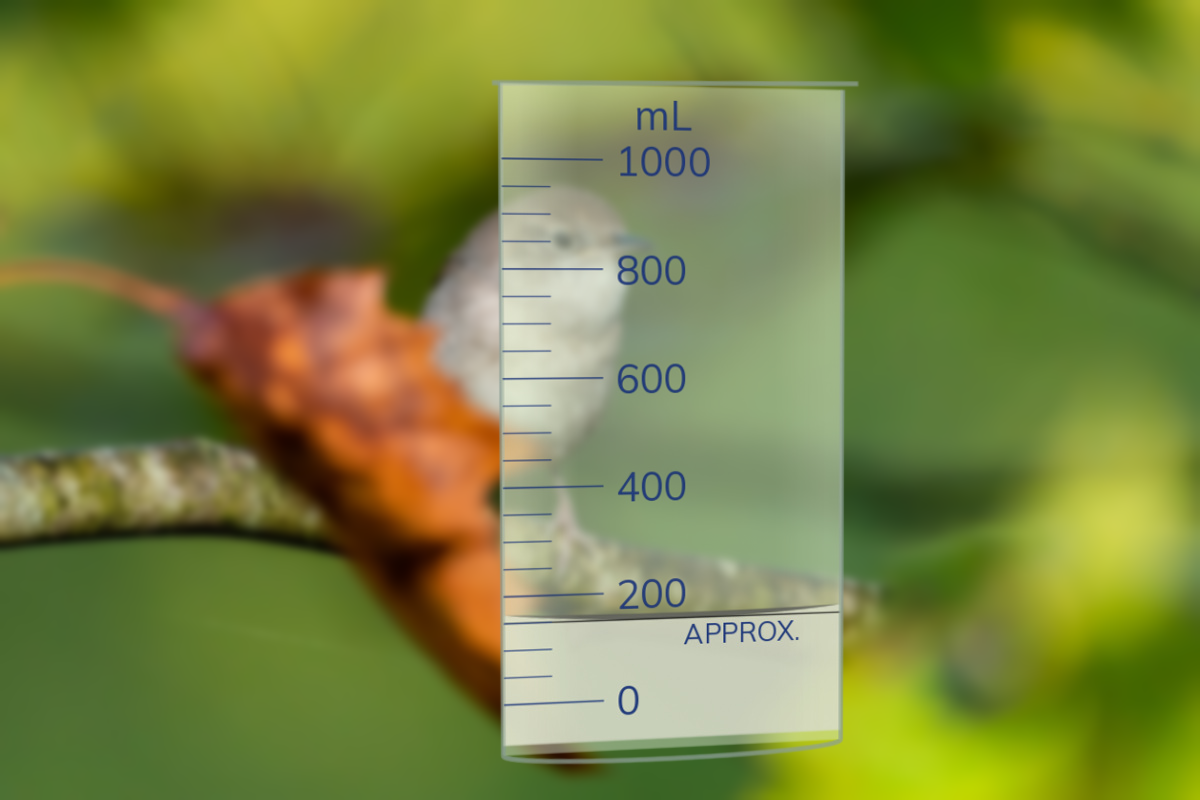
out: **150** mL
